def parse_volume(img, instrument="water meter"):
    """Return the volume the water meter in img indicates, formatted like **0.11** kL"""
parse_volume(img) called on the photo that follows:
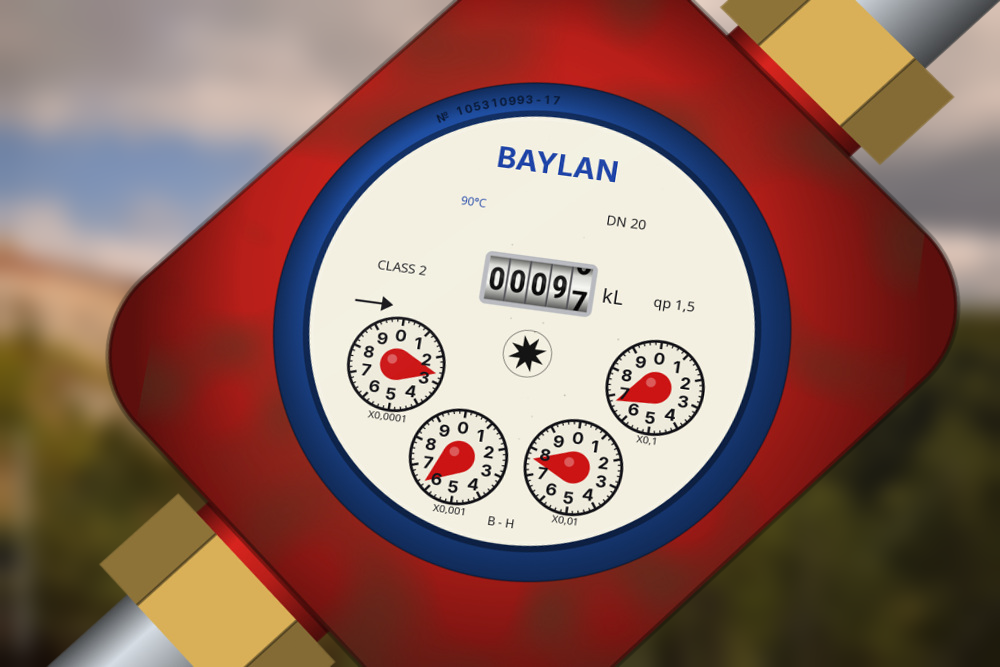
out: **96.6762** kL
